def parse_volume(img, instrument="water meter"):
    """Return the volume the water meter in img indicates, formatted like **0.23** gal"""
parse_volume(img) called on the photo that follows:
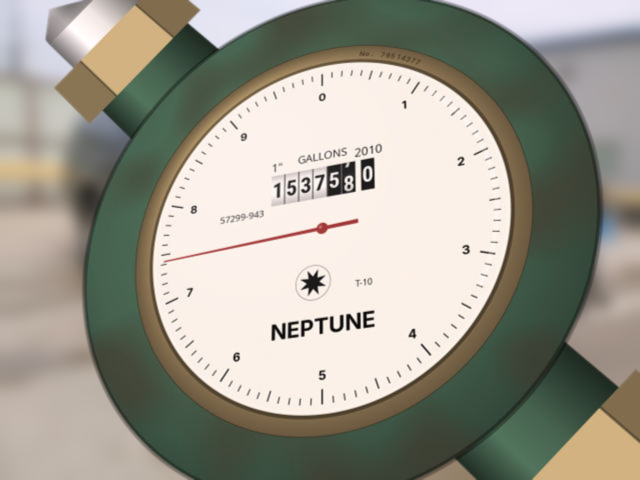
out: **1537577.4** gal
